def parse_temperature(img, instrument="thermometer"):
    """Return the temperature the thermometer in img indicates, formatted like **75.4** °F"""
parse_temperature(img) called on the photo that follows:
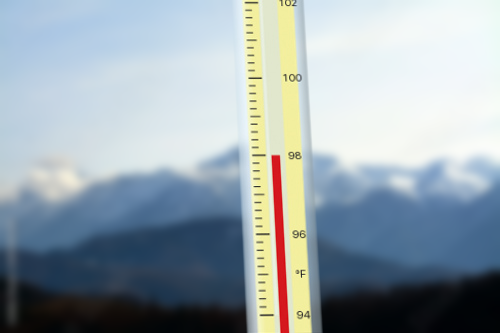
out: **98** °F
